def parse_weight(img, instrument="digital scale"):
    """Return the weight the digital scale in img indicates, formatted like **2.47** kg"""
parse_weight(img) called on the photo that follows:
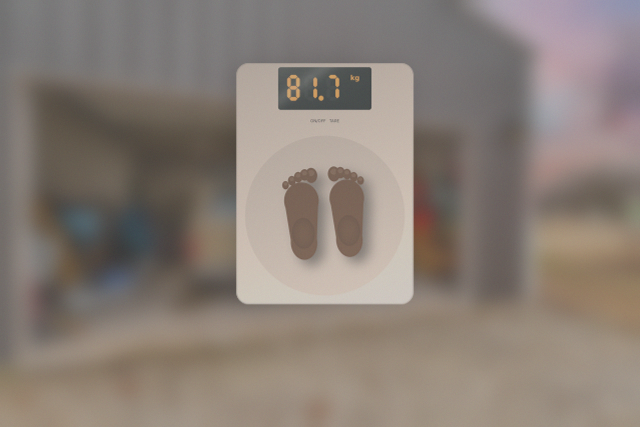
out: **81.7** kg
